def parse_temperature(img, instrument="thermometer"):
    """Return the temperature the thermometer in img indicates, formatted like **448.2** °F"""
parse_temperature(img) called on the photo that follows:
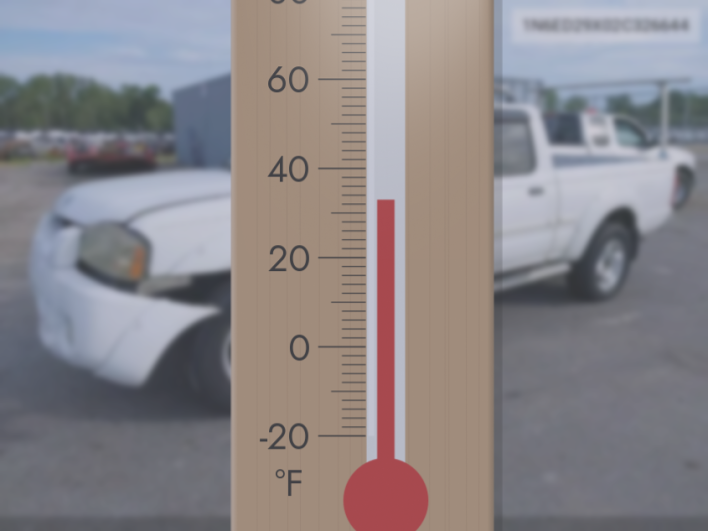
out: **33** °F
